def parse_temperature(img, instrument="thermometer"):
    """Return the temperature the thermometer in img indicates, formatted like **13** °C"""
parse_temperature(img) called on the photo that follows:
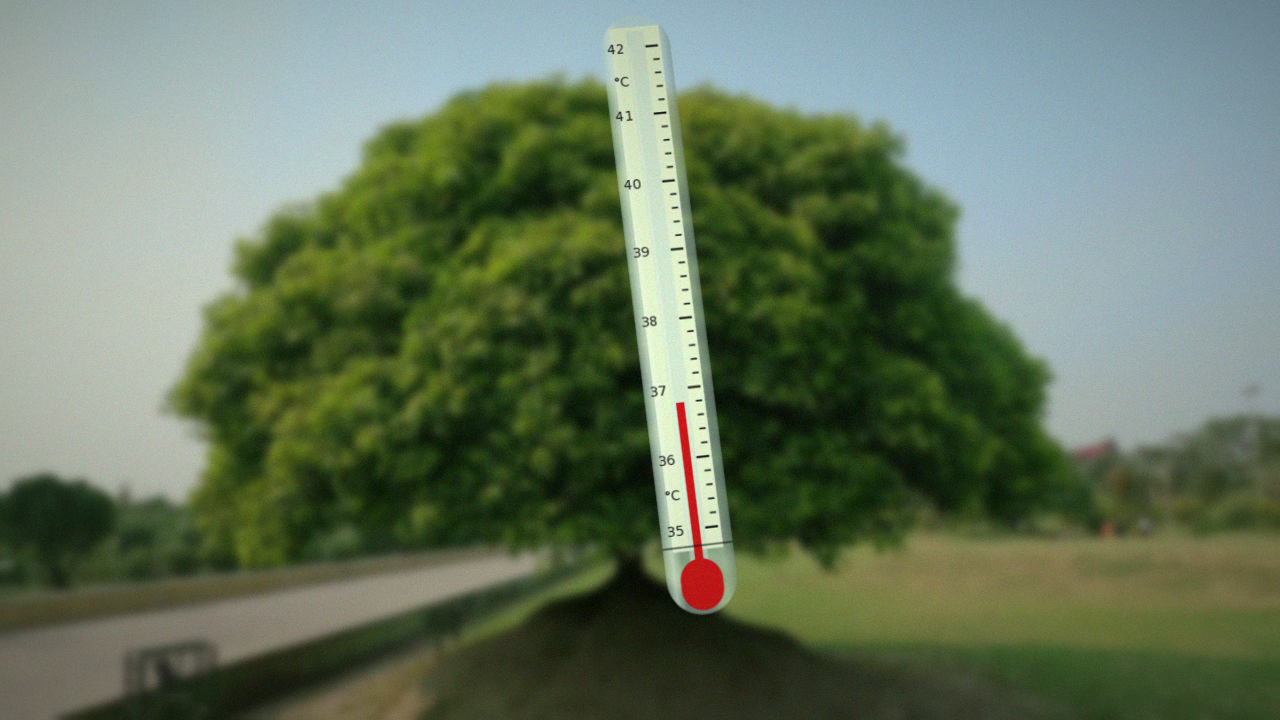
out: **36.8** °C
